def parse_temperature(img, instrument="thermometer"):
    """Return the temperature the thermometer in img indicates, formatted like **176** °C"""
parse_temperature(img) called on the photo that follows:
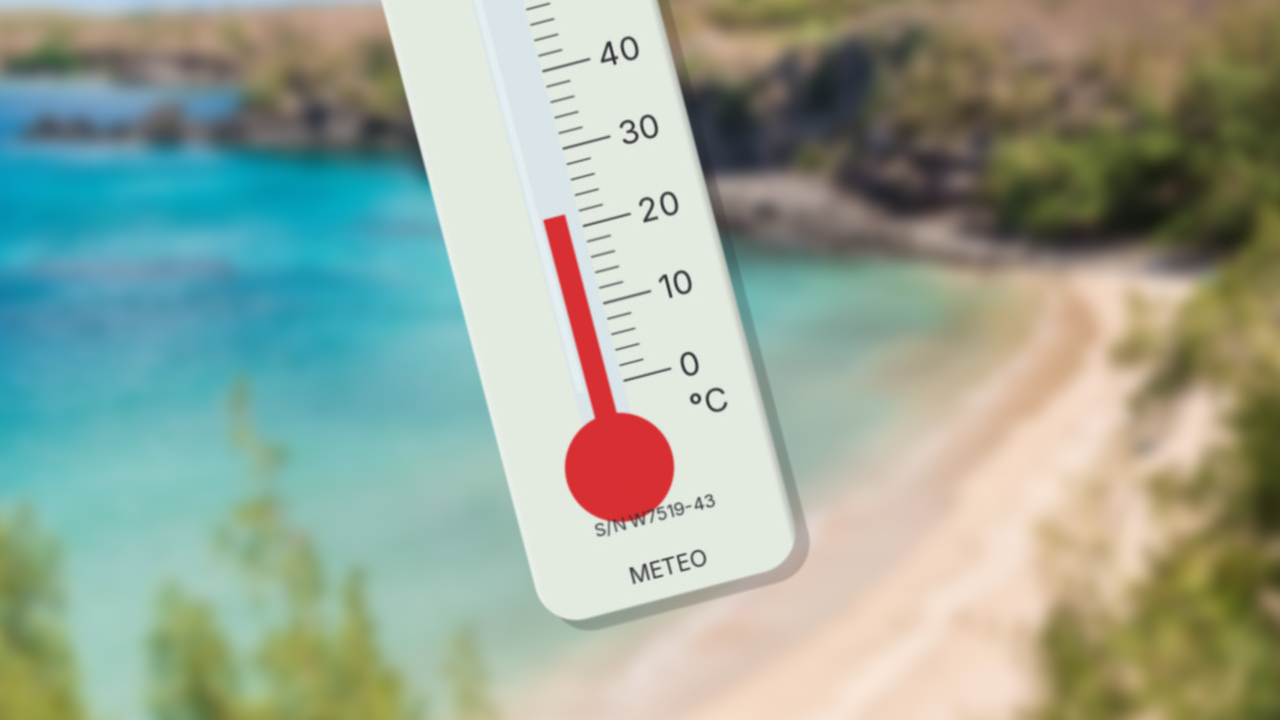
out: **22** °C
